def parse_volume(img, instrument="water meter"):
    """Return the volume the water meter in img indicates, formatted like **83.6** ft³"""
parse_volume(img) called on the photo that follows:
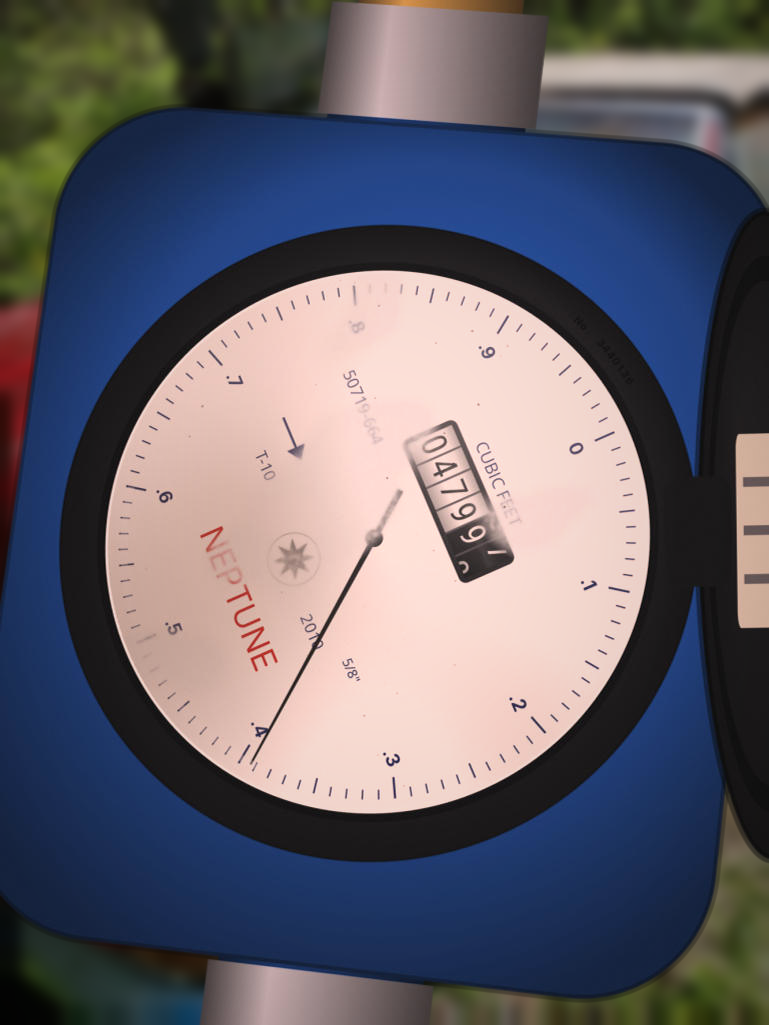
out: **47997.39** ft³
